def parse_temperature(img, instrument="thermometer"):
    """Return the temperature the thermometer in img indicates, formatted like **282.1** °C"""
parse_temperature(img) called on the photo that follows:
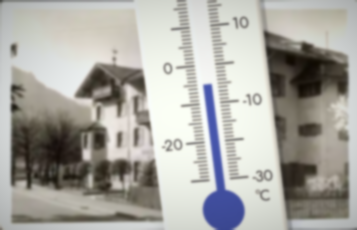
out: **-5** °C
